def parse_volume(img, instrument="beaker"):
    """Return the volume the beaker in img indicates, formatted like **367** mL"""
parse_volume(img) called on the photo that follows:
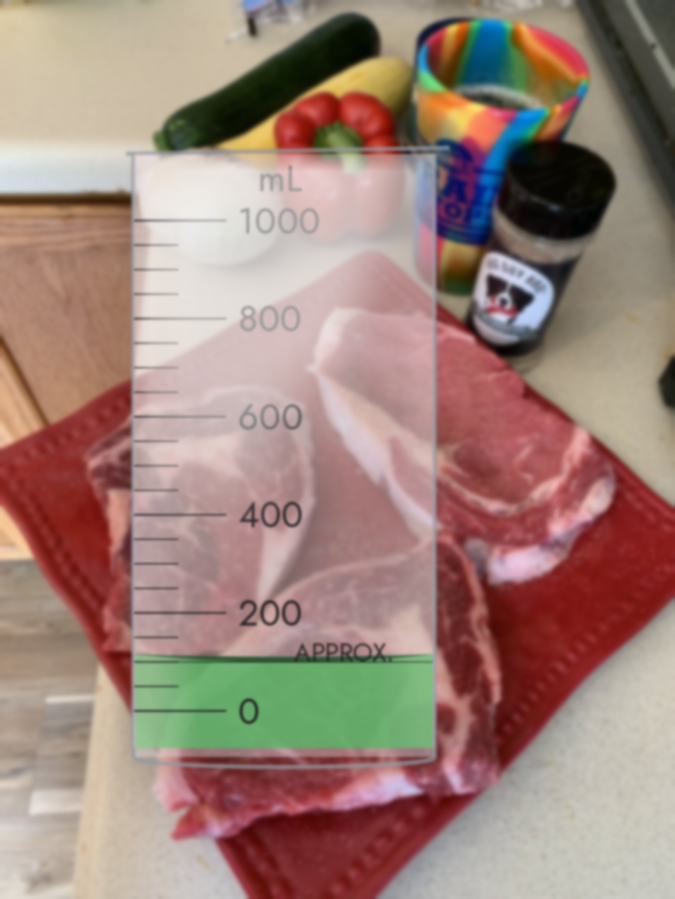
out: **100** mL
